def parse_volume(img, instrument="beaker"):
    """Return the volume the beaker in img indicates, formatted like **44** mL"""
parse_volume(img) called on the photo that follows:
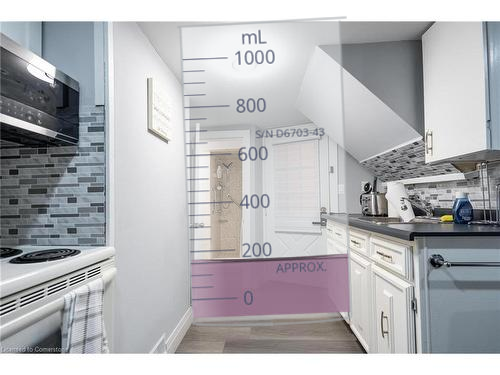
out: **150** mL
